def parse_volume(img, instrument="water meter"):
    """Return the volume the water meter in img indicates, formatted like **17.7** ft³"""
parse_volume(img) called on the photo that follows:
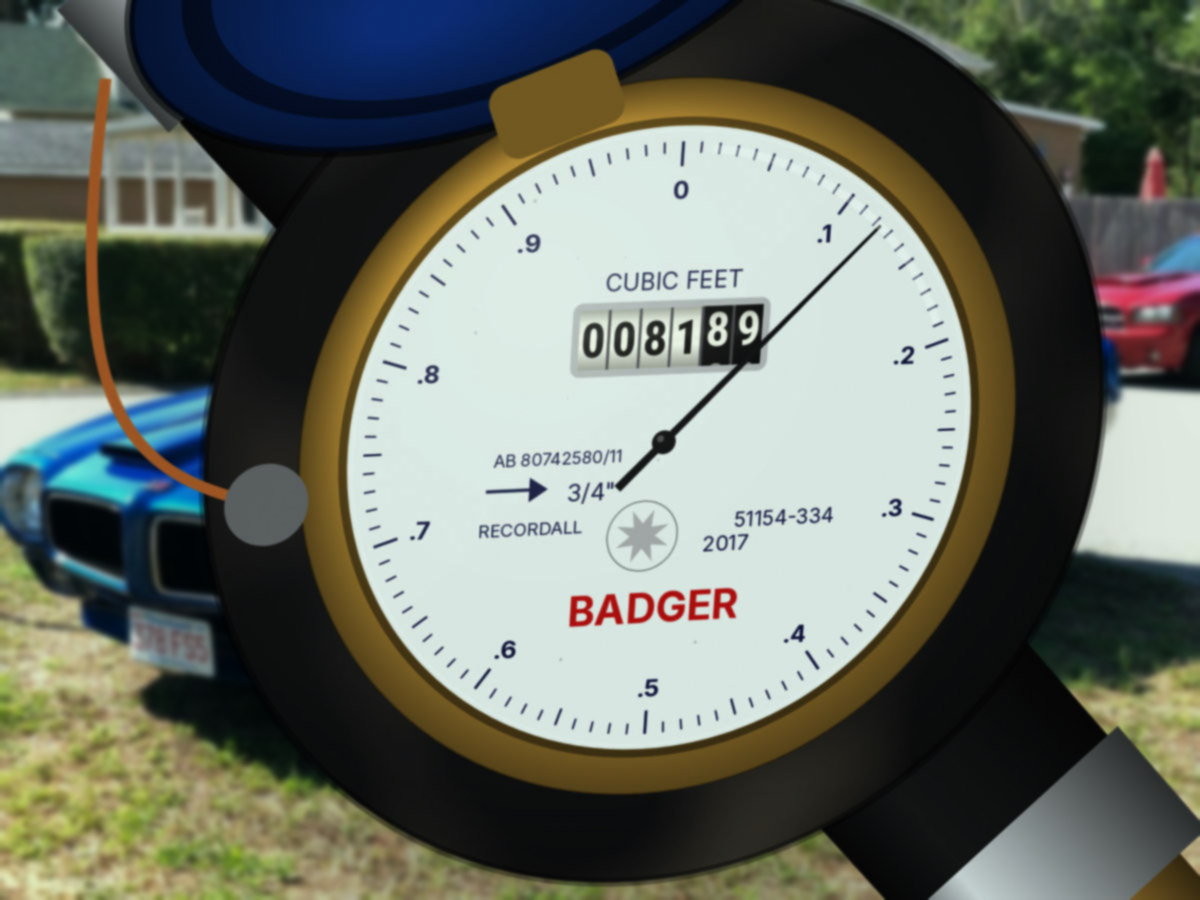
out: **8189.12** ft³
